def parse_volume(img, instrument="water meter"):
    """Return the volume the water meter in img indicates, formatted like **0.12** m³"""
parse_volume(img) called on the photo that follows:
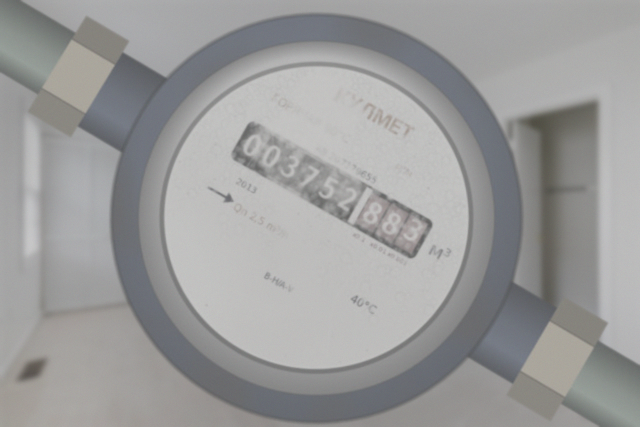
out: **3752.883** m³
